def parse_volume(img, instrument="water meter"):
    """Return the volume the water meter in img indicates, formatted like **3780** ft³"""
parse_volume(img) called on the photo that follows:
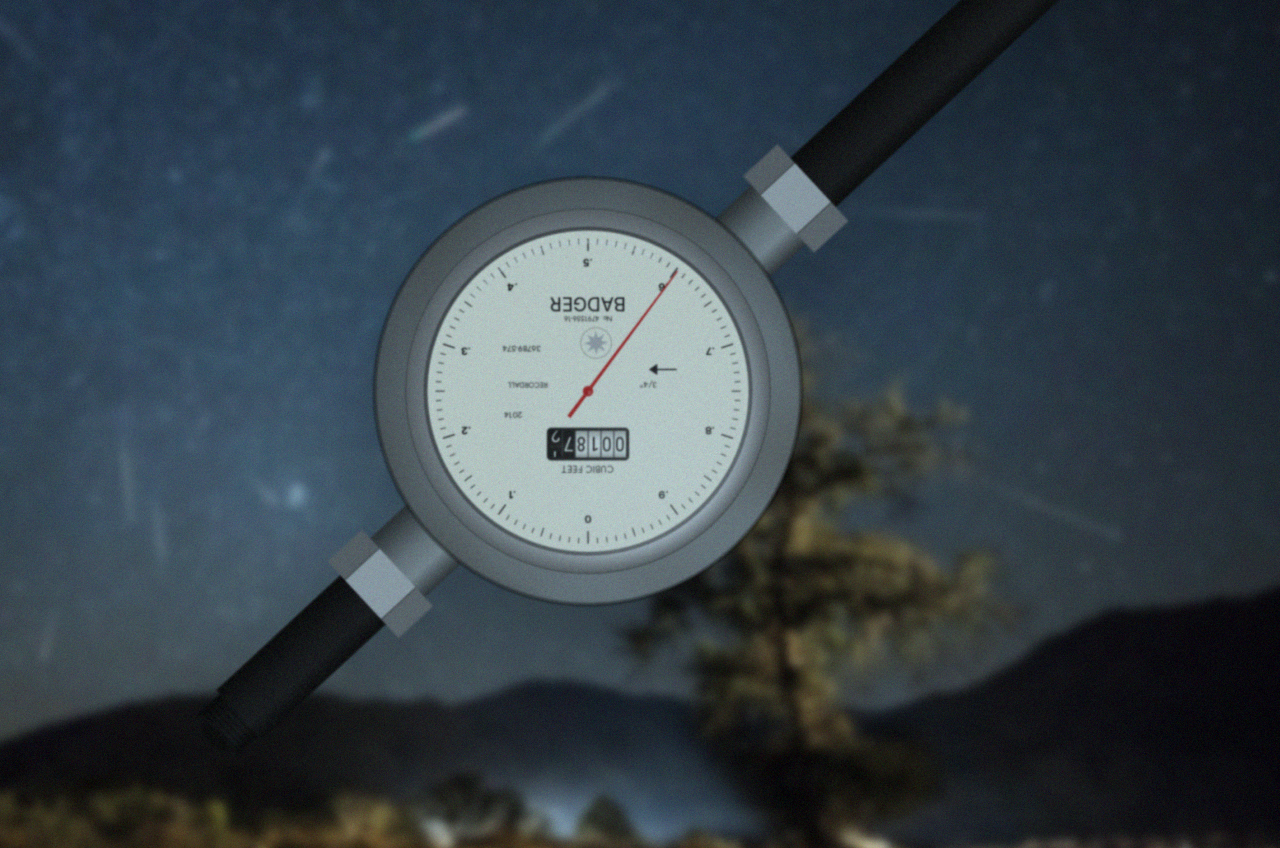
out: **1871.60** ft³
